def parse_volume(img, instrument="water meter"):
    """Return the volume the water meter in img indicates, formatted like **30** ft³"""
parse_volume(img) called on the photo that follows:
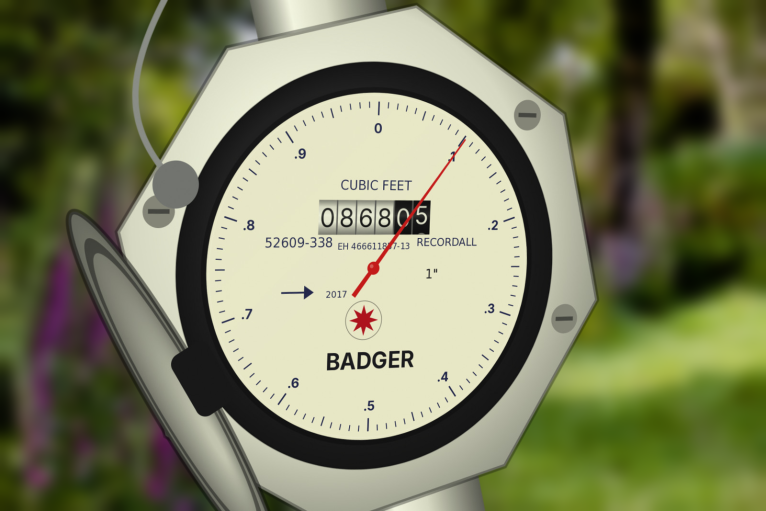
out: **86805.10** ft³
